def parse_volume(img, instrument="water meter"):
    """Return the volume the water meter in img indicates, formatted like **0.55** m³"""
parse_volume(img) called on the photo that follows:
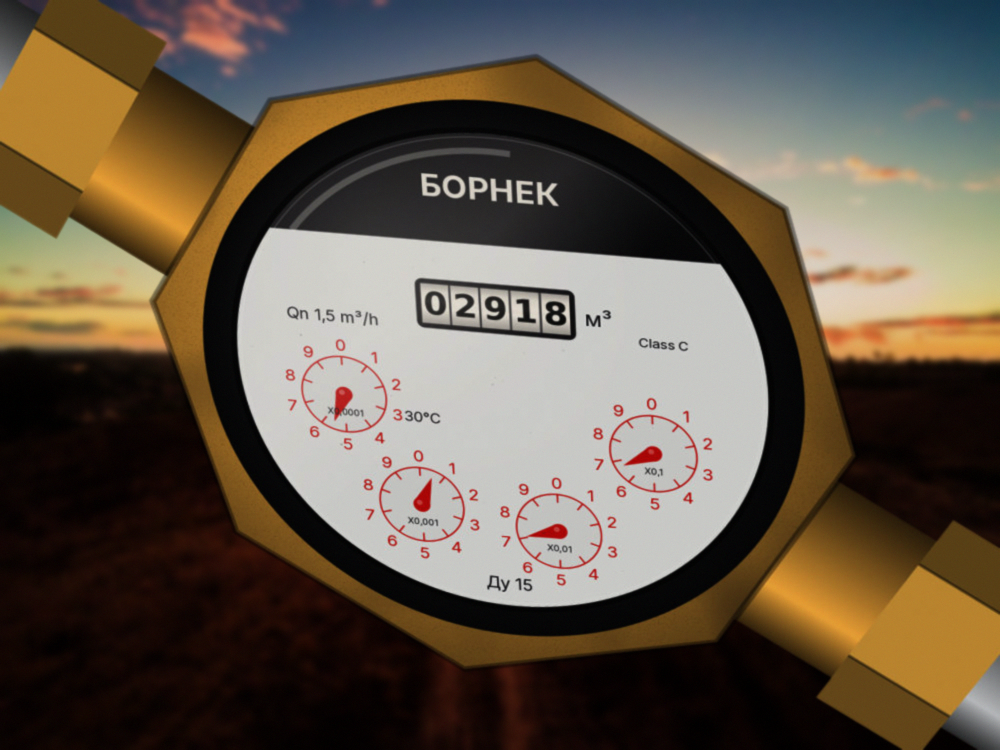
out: **2918.6705** m³
